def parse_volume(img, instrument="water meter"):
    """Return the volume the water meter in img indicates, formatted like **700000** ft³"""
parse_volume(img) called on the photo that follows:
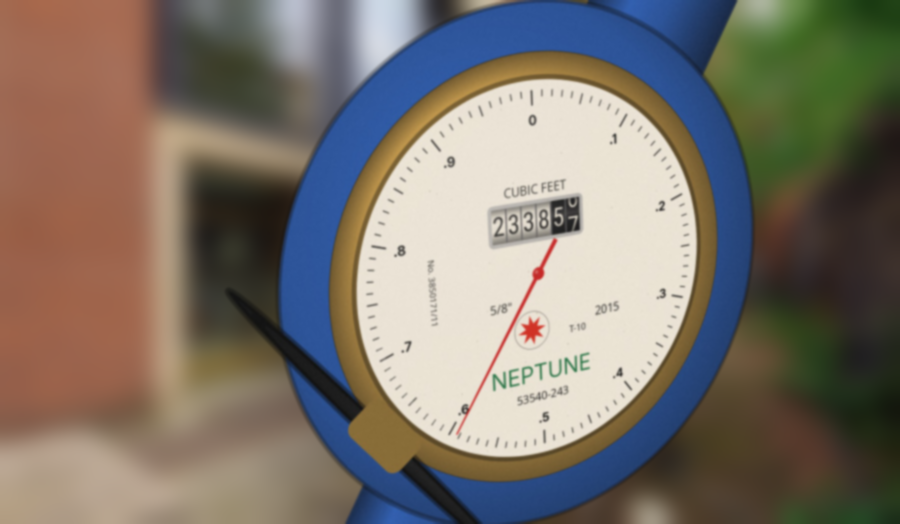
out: **233856.59** ft³
